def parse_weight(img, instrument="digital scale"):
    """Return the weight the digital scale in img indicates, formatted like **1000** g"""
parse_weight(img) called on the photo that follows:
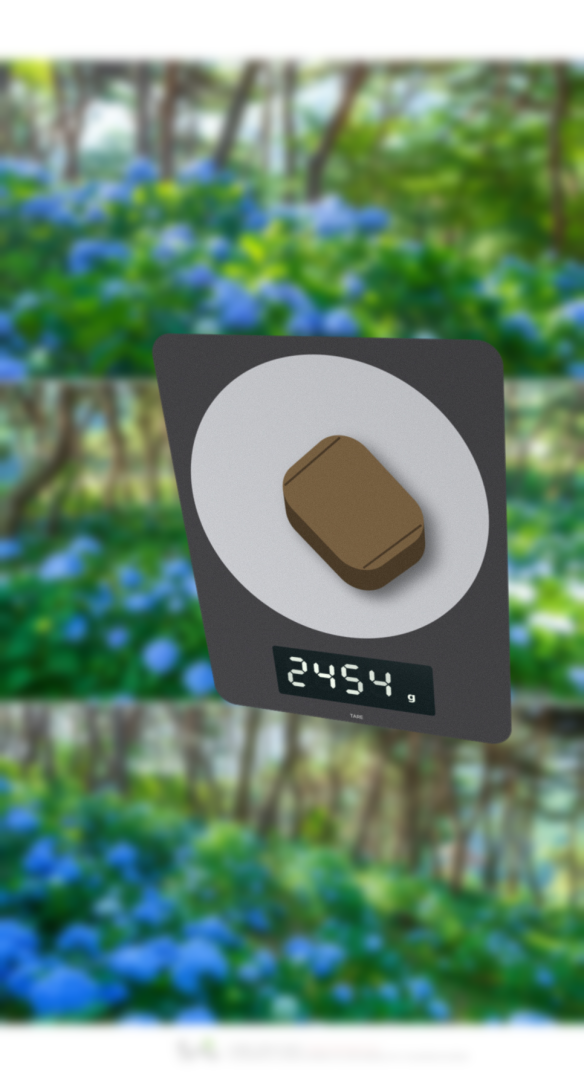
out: **2454** g
